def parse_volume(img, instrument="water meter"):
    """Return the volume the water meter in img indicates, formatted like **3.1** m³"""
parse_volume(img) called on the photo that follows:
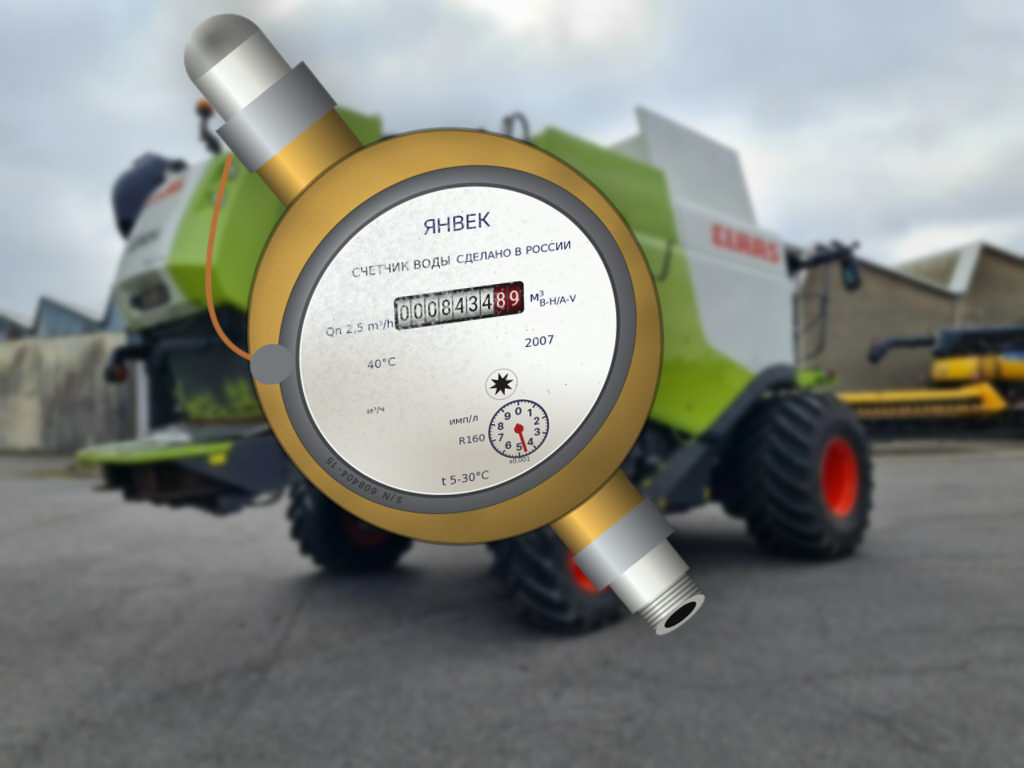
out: **8434.894** m³
